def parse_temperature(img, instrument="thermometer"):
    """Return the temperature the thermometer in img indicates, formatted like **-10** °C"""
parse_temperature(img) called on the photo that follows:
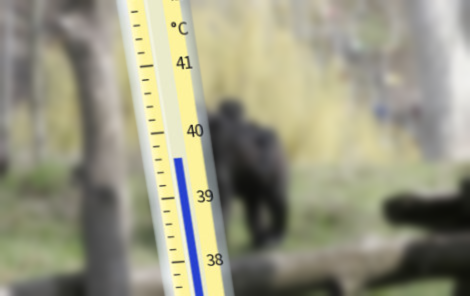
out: **39.6** °C
